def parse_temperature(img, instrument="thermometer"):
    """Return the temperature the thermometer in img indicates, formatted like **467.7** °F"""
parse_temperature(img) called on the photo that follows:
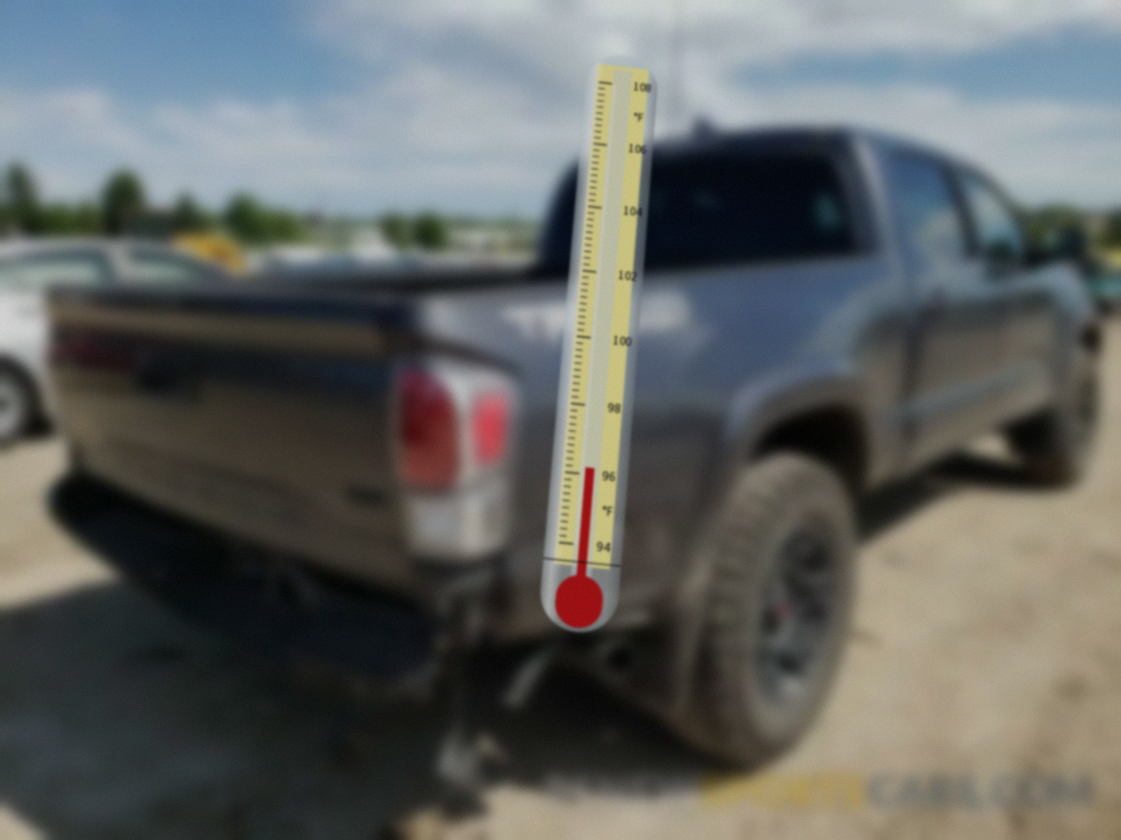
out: **96.2** °F
